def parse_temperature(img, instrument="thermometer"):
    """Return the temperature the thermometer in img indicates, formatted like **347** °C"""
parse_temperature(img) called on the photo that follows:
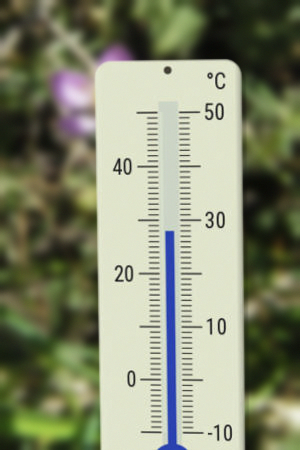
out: **28** °C
